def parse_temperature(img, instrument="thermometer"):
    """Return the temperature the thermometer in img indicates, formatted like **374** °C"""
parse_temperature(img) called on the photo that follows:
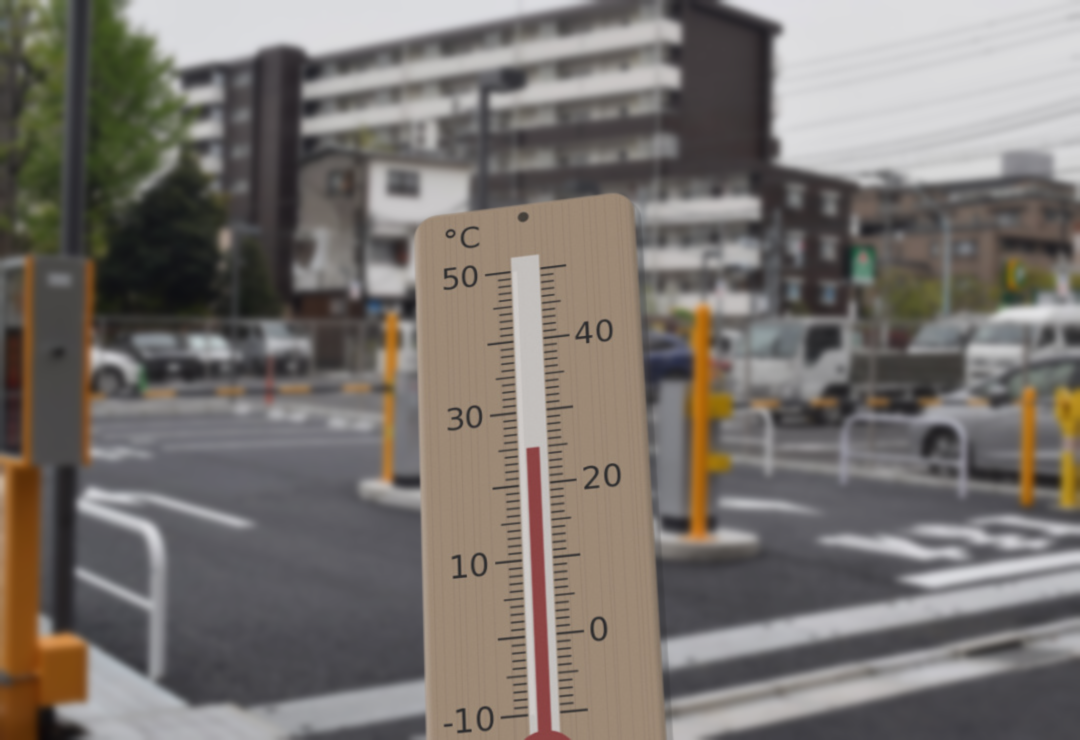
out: **25** °C
